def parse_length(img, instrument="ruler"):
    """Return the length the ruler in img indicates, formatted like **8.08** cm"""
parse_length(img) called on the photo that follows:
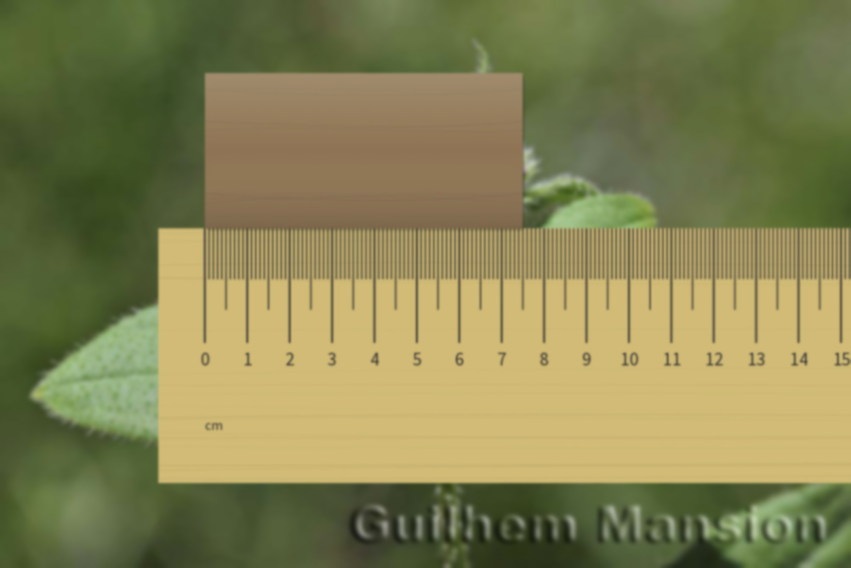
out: **7.5** cm
